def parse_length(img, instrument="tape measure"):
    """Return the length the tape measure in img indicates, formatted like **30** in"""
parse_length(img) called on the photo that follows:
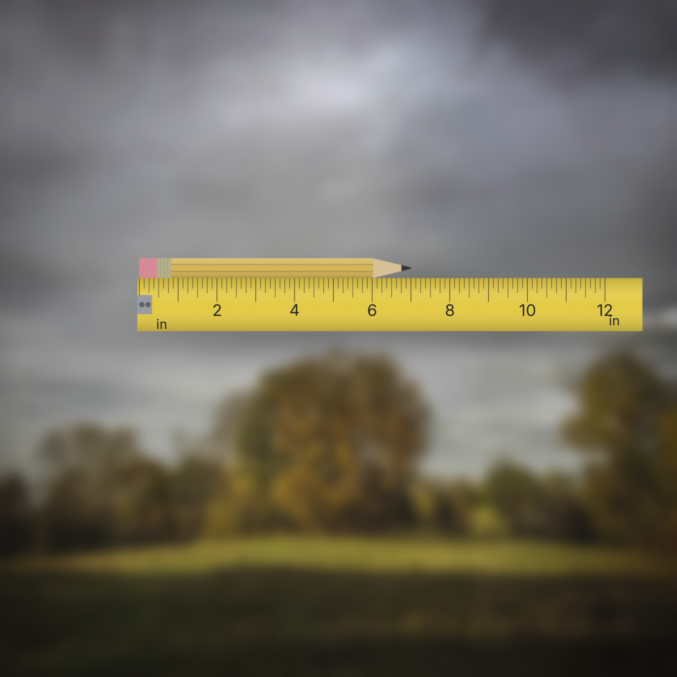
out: **7** in
